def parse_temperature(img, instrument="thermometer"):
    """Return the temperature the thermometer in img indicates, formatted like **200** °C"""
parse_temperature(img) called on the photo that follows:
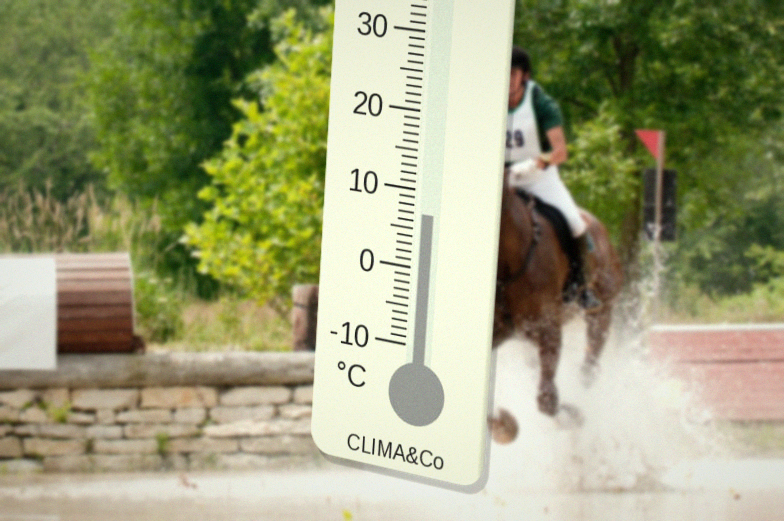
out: **7** °C
